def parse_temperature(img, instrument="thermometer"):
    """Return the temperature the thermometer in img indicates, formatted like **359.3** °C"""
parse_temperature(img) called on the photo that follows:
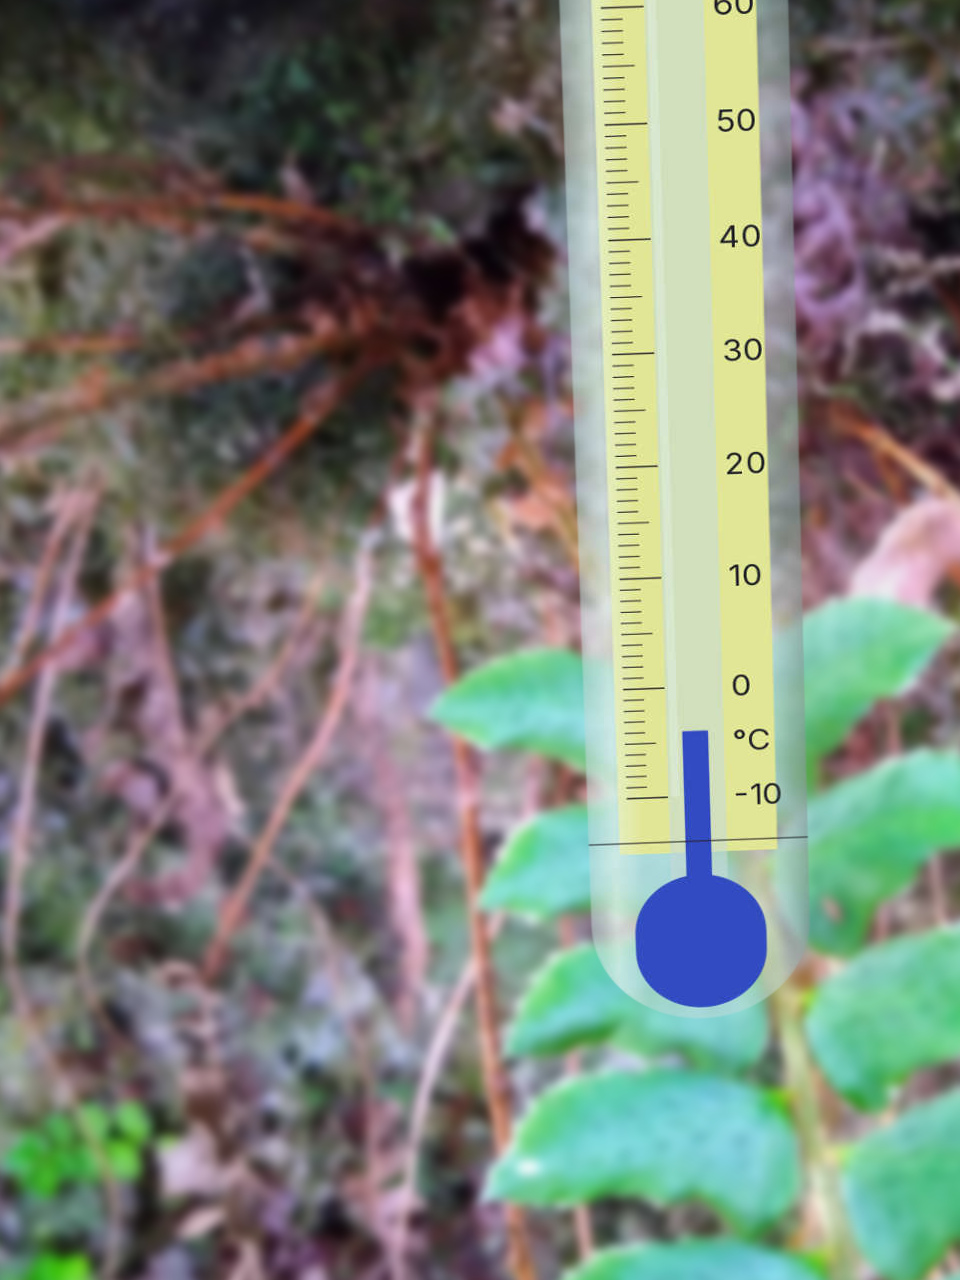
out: **-4** °C
